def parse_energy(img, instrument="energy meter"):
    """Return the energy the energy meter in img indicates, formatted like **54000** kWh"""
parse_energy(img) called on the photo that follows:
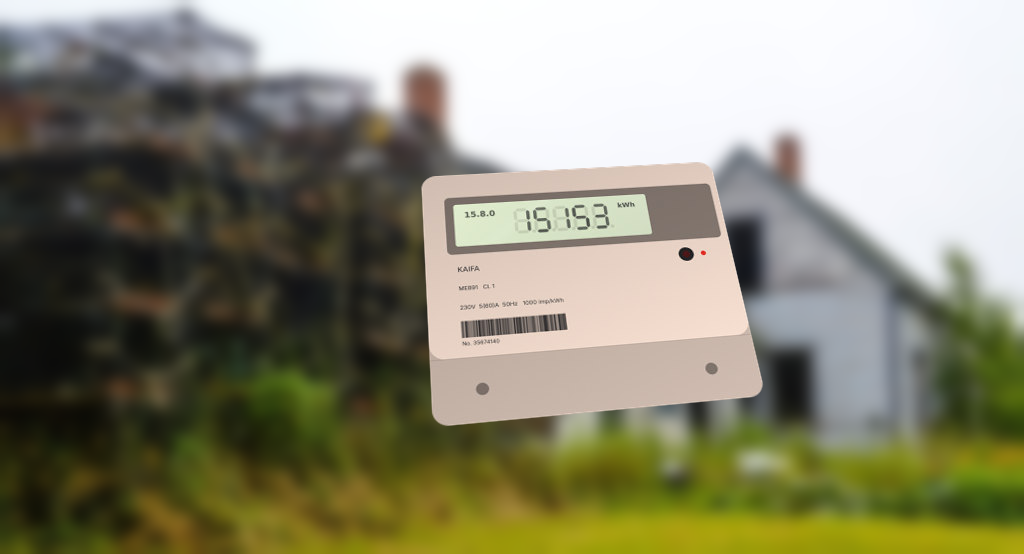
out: **15153** kWh
